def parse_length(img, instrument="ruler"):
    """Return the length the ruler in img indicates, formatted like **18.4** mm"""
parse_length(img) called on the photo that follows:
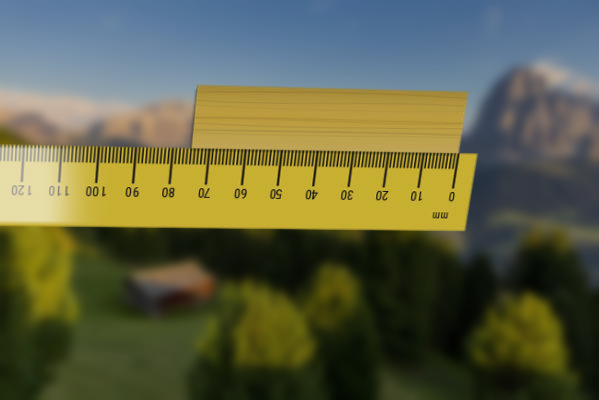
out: **75** mm
